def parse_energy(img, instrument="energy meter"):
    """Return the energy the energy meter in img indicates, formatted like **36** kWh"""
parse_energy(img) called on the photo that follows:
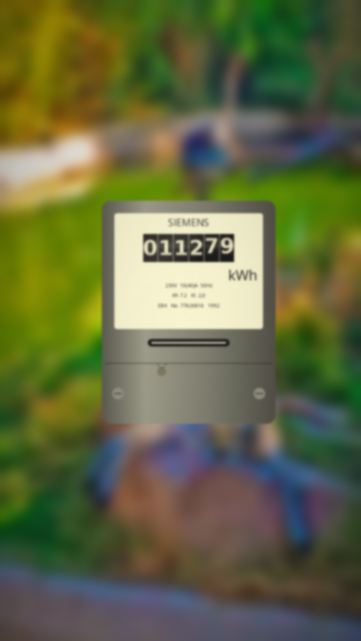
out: **11279** kWh
